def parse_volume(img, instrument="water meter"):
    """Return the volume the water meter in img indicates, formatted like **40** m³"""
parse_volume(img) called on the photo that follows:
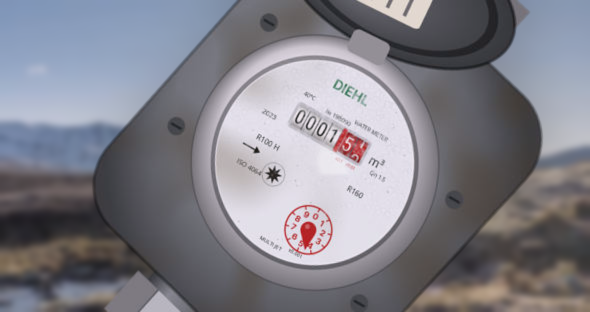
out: **1.514** m³
